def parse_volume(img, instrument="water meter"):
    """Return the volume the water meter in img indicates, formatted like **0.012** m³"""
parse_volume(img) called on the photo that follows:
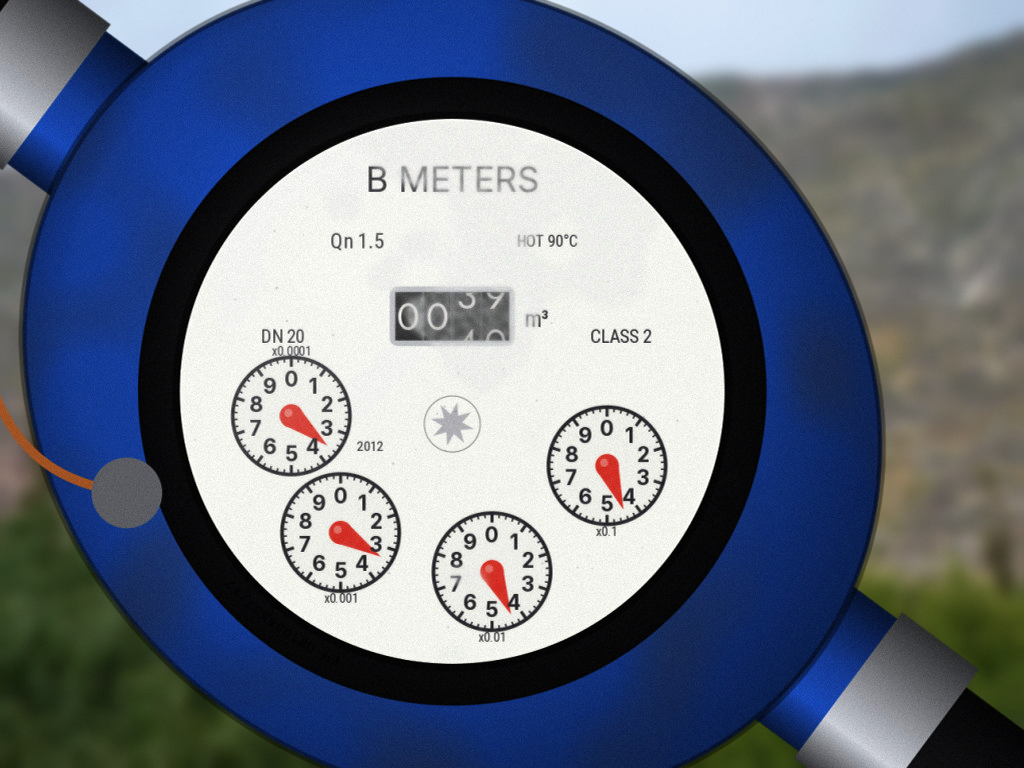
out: **39.4433** m³
